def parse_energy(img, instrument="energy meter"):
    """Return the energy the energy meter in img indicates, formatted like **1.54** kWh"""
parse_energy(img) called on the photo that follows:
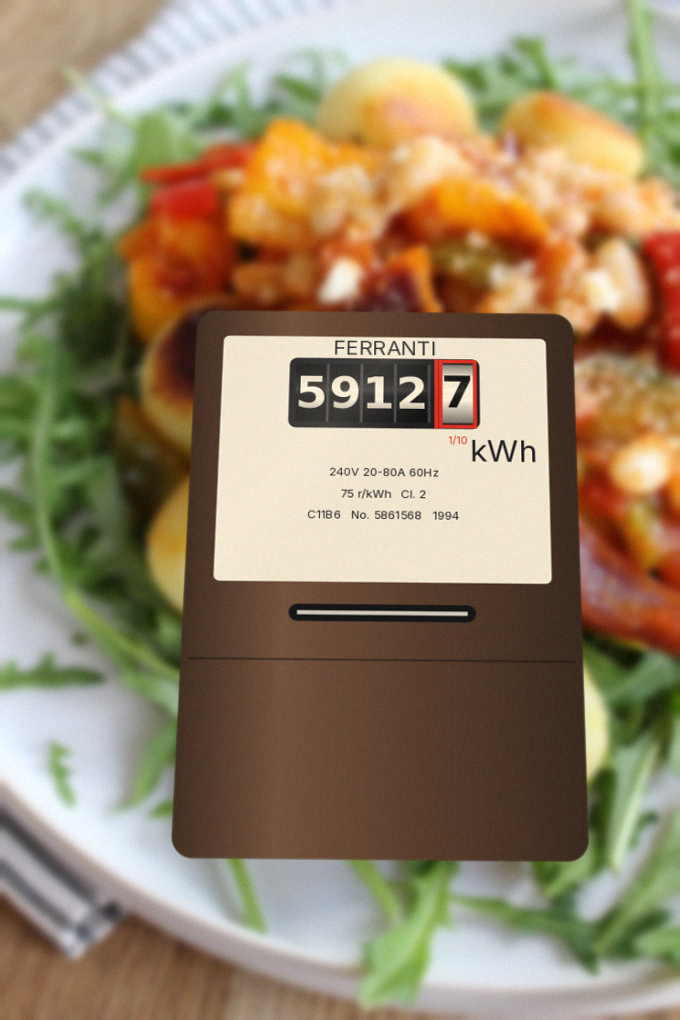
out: **5912.7** kWh
